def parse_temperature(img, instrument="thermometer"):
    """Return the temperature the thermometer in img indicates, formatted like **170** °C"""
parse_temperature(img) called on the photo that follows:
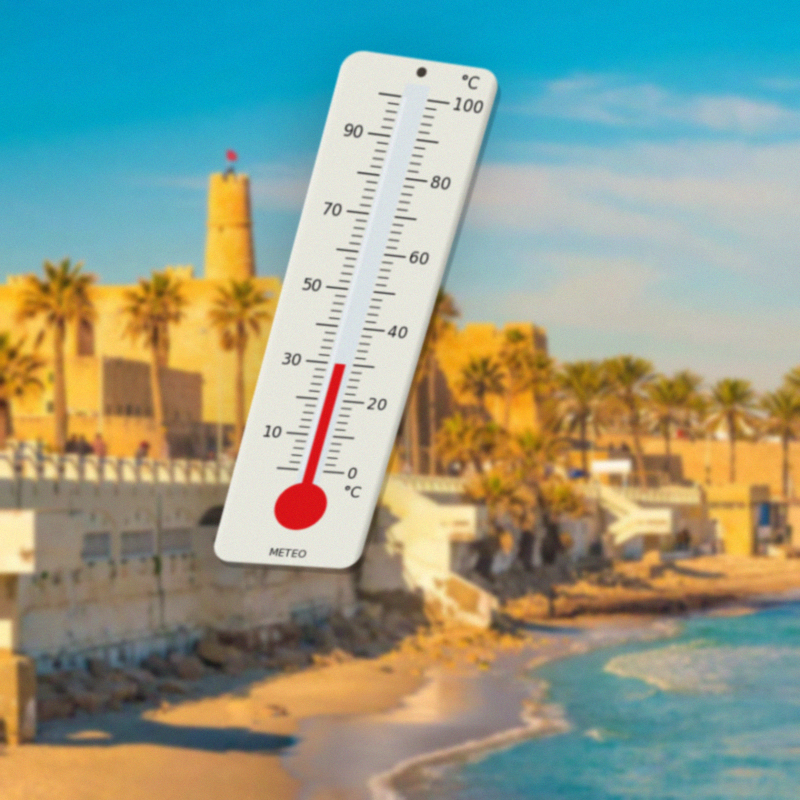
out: **30** °C
